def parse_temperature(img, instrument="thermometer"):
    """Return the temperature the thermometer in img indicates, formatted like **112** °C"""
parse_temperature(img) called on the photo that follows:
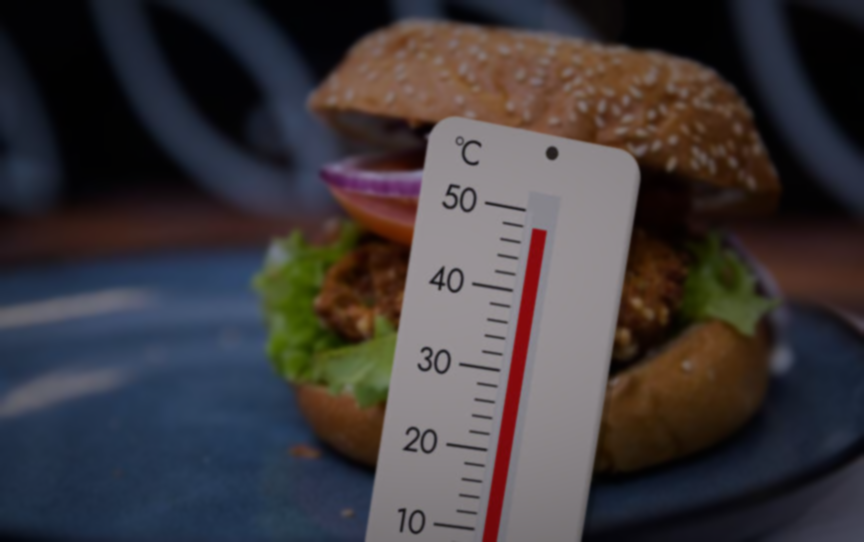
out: **48** °C
